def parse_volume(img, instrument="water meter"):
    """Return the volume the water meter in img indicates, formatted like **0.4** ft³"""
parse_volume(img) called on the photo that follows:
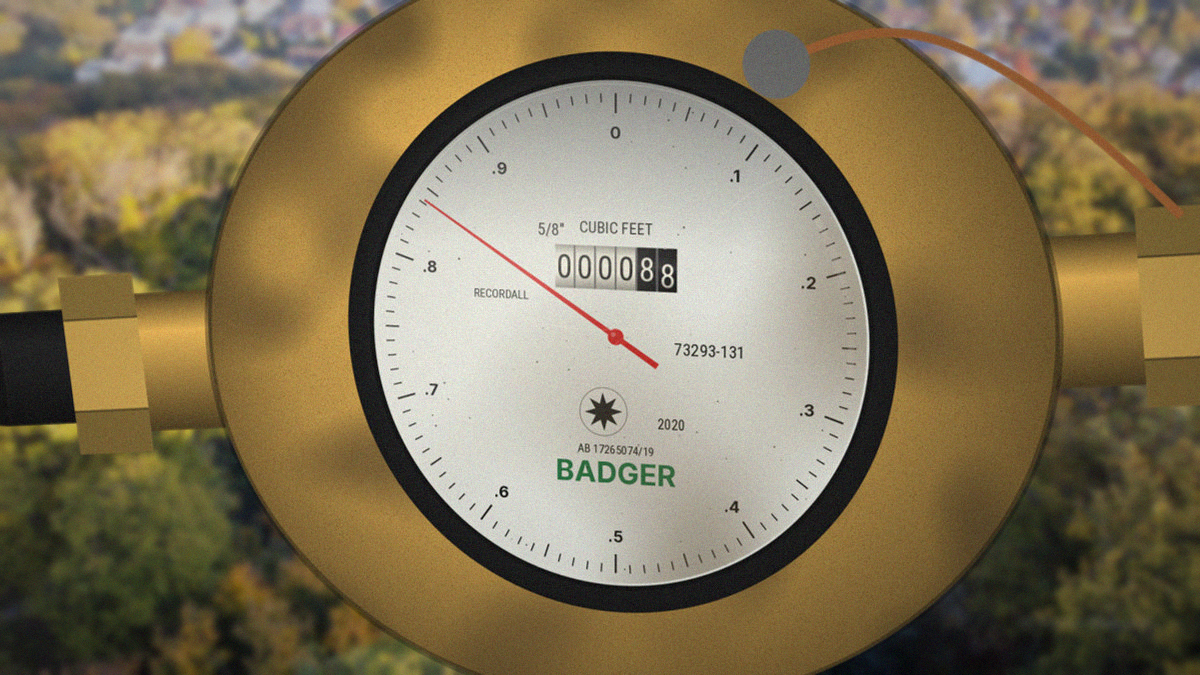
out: **87.84** ft³
